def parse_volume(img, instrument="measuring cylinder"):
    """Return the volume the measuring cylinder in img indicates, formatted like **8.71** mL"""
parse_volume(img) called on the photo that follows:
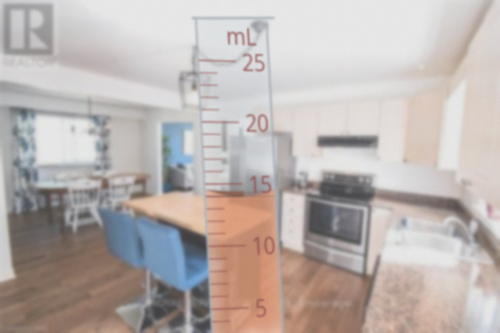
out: **14** mL
